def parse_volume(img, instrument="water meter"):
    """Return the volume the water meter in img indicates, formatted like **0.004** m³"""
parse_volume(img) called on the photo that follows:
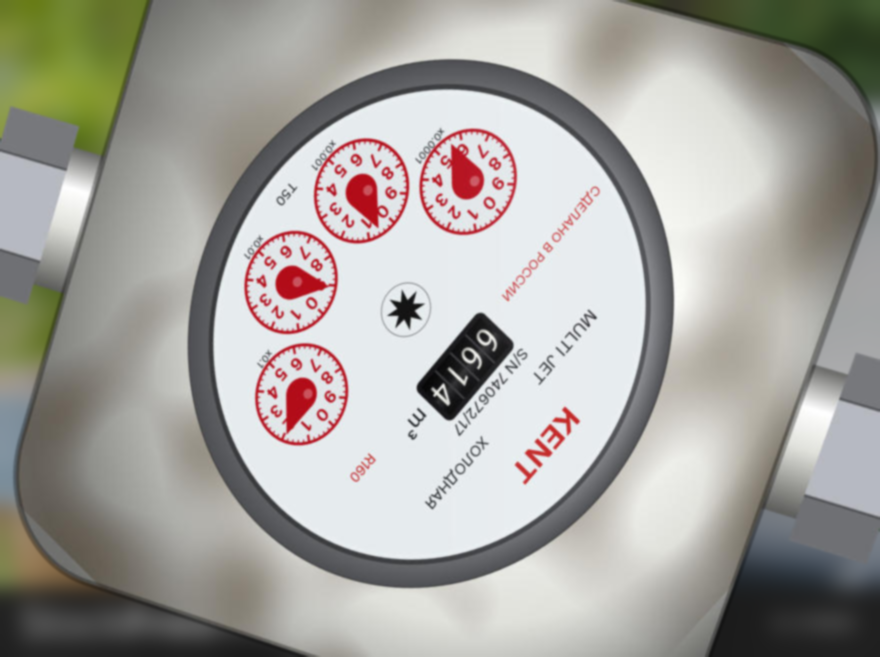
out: **6614.1905** m³
